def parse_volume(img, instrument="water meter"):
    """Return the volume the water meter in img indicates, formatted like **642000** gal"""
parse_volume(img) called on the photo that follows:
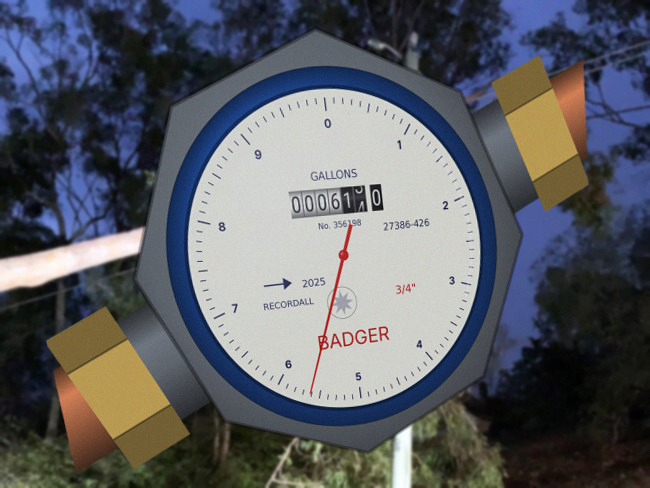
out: **6135.6** gal
